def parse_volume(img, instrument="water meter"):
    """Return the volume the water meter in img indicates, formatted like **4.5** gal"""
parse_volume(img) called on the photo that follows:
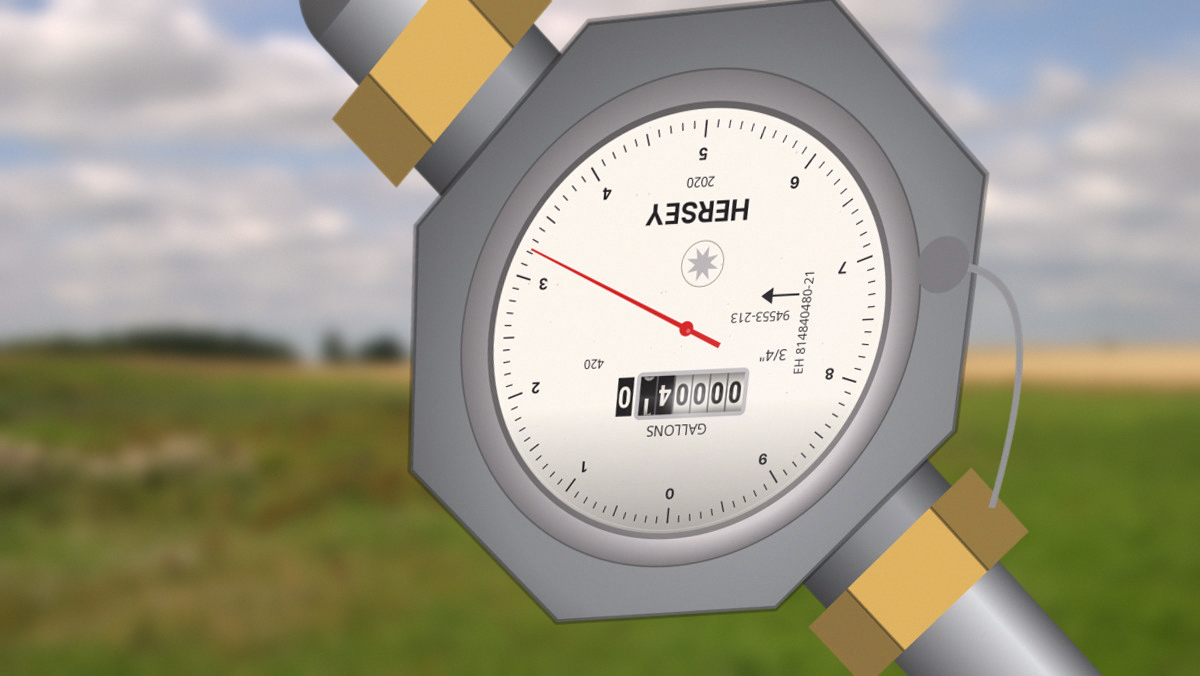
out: **413.2** gal
